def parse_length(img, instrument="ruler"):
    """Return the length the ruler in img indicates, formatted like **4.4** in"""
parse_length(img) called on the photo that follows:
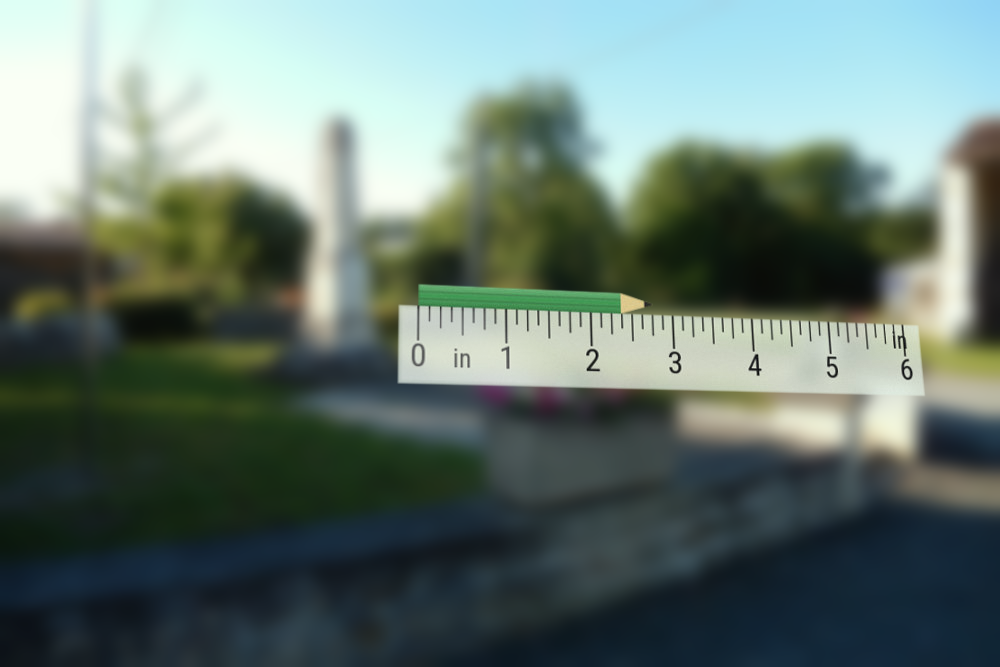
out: **2.75** in
